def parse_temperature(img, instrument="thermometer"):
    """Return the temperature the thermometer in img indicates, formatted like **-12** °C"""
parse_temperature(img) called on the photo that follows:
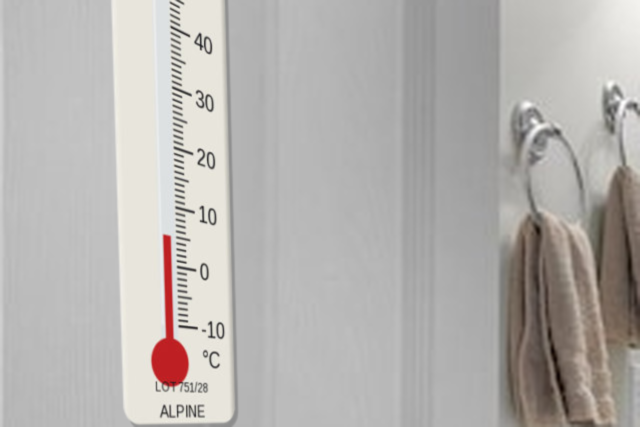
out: **5** °C
